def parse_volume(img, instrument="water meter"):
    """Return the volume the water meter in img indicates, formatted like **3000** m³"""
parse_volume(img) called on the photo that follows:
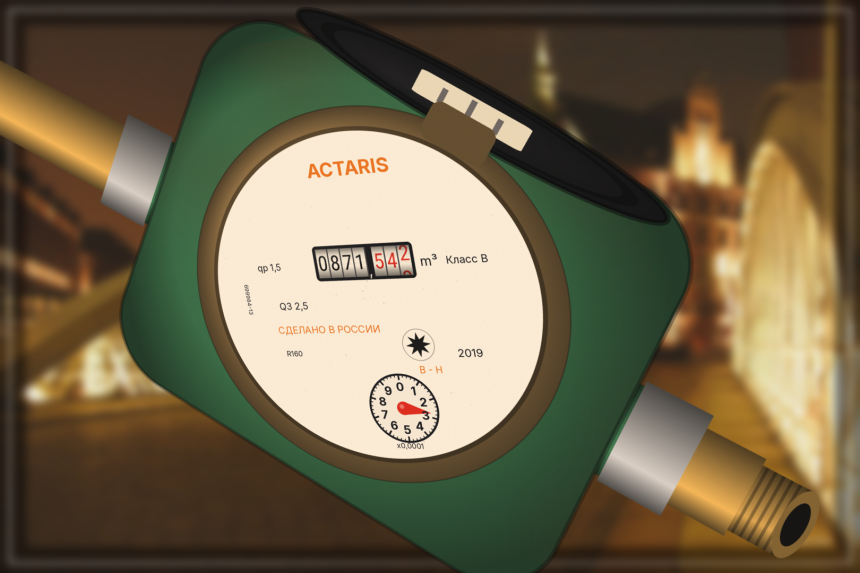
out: **871.5422** m³
